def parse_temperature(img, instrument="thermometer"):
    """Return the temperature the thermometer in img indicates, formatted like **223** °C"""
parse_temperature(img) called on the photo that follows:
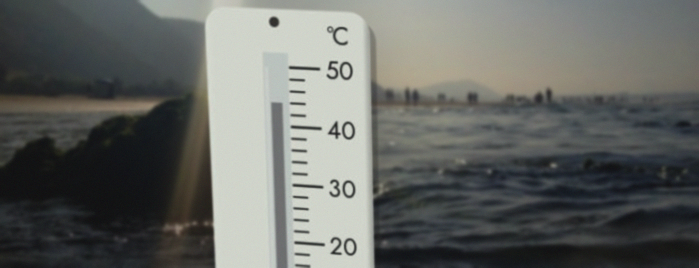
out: **44** °C
